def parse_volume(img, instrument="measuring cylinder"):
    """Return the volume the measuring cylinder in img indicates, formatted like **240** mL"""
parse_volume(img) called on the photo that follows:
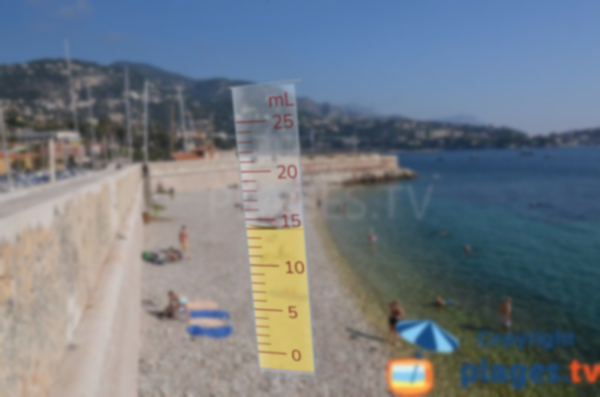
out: **14** mL
